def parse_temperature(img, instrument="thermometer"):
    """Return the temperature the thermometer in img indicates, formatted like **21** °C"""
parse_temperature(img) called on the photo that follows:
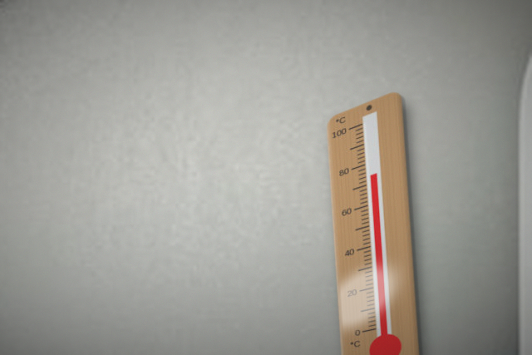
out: **74** °C
